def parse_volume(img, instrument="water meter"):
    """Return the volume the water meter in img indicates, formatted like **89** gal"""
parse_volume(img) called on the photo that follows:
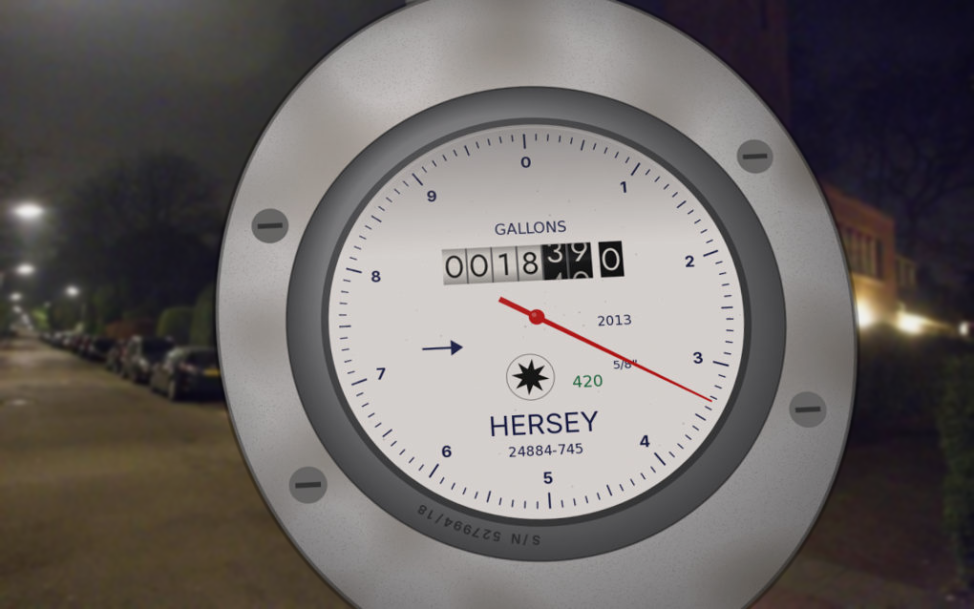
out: **18393.3** gal
